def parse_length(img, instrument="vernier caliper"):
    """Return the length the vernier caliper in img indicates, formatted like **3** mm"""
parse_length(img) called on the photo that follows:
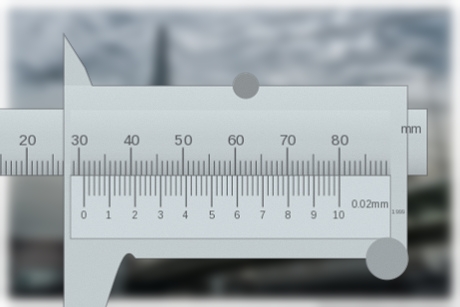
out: **31.0** mm
